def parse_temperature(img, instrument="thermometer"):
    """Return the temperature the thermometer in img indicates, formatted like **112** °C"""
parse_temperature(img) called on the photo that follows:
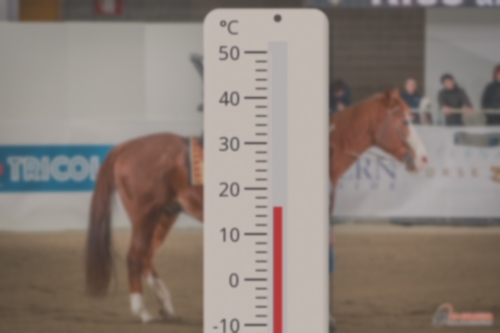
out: **16** °C
